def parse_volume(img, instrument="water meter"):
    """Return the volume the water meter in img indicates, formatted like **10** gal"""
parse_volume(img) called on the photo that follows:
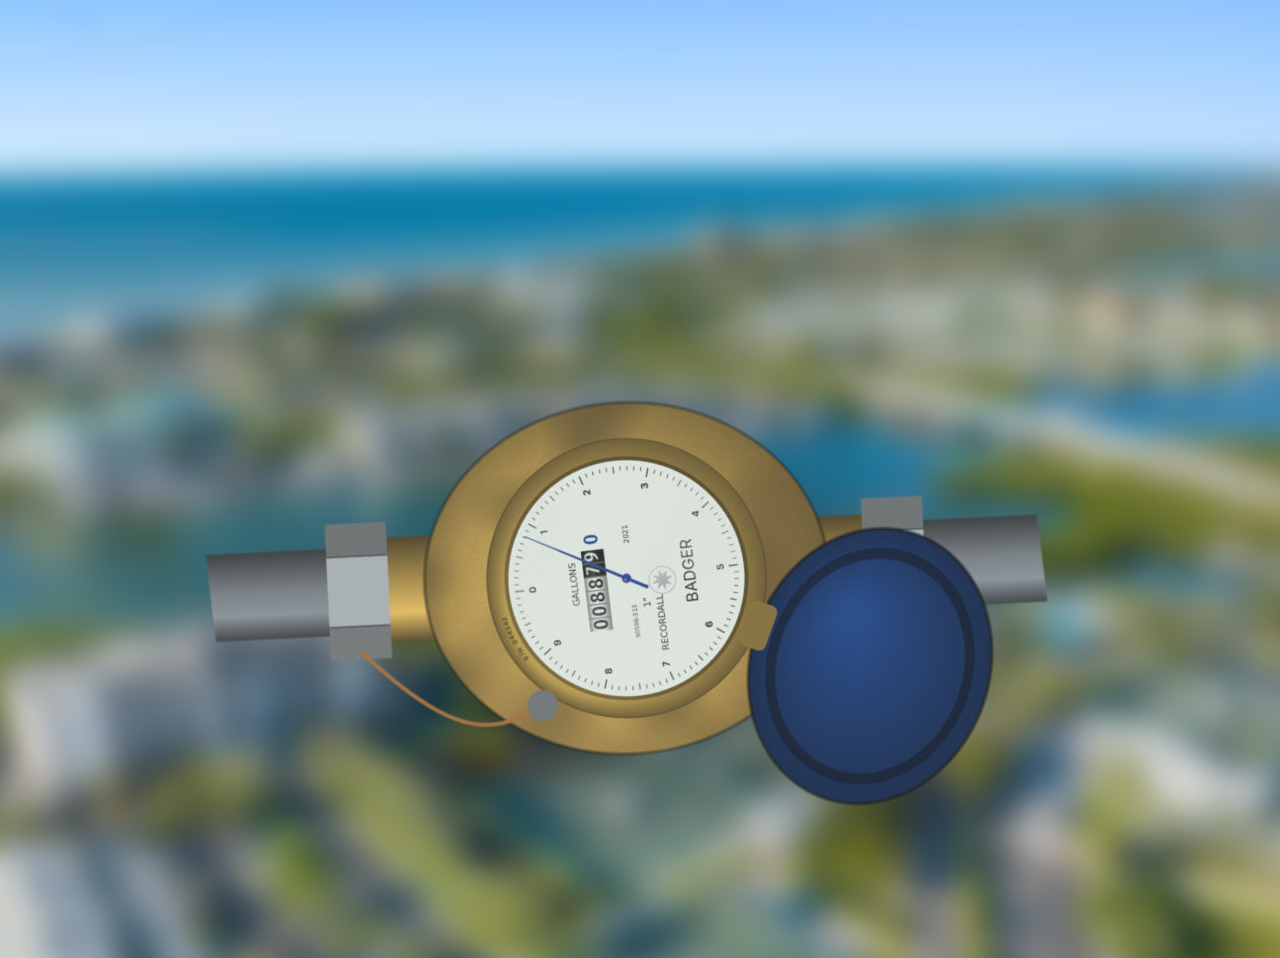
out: **88790.8** gal
